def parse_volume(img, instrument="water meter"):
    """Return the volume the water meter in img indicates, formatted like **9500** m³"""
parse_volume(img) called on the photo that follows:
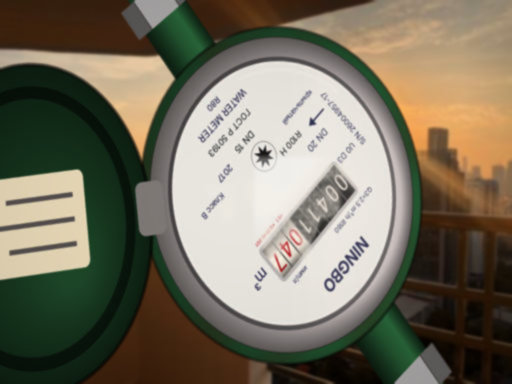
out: **411.047** m³
